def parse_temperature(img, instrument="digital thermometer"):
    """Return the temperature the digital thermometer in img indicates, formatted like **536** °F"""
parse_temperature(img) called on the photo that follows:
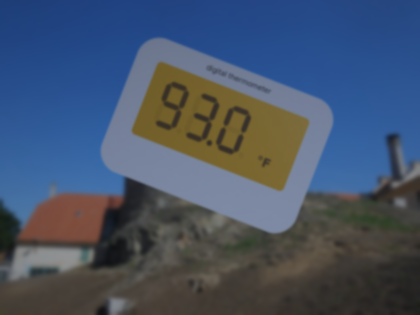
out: **93.0** °F
